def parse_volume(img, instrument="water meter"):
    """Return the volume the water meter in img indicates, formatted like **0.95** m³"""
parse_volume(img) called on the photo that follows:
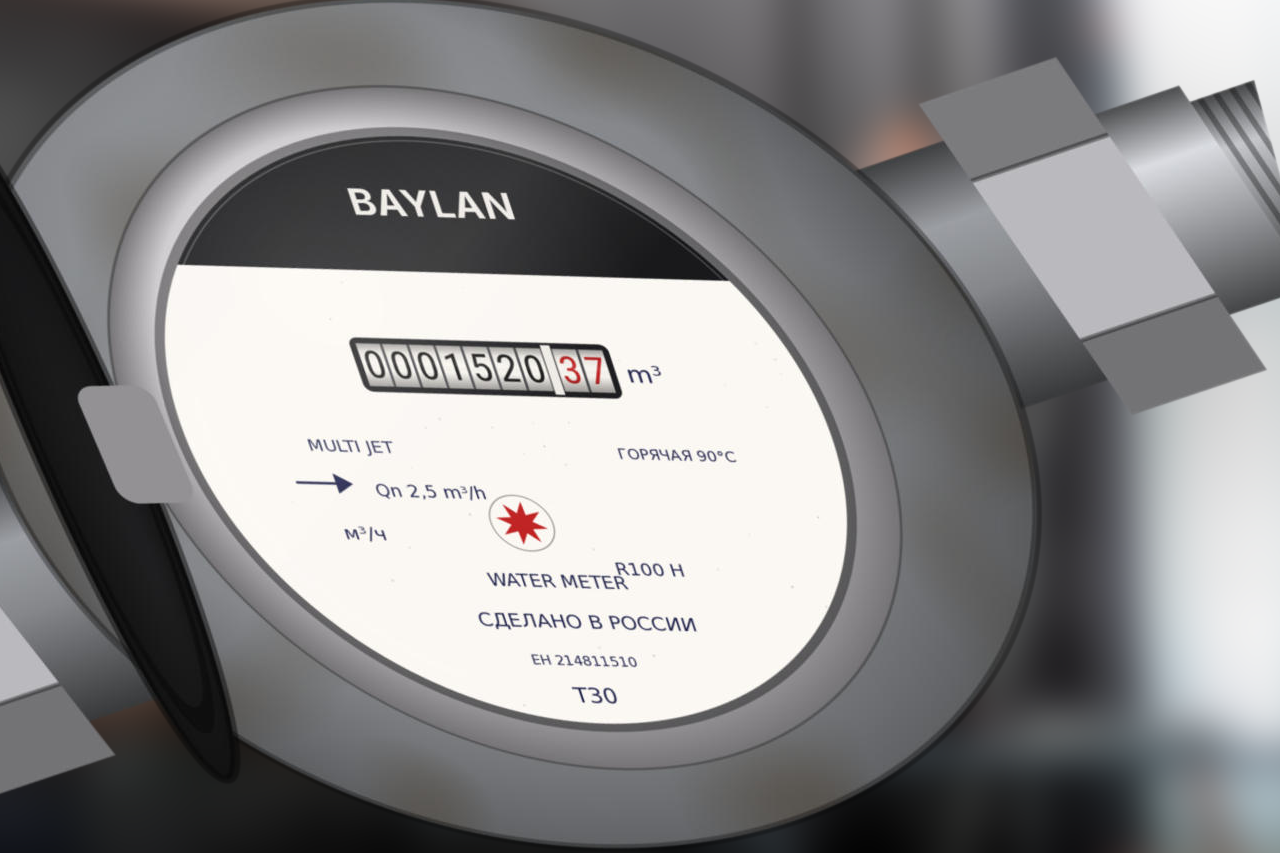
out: **1520.37** m³
